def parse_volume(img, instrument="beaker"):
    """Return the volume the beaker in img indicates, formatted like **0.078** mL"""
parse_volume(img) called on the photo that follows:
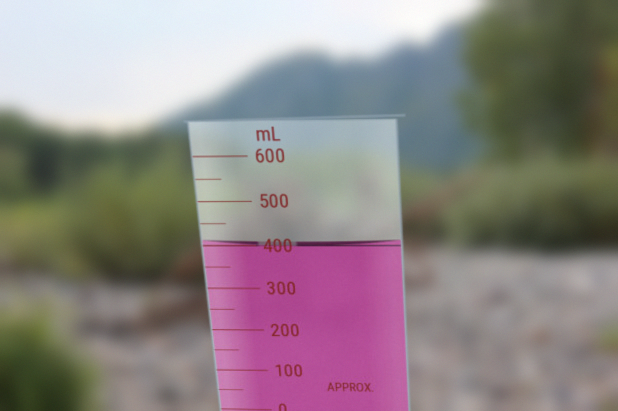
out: **400** mL
